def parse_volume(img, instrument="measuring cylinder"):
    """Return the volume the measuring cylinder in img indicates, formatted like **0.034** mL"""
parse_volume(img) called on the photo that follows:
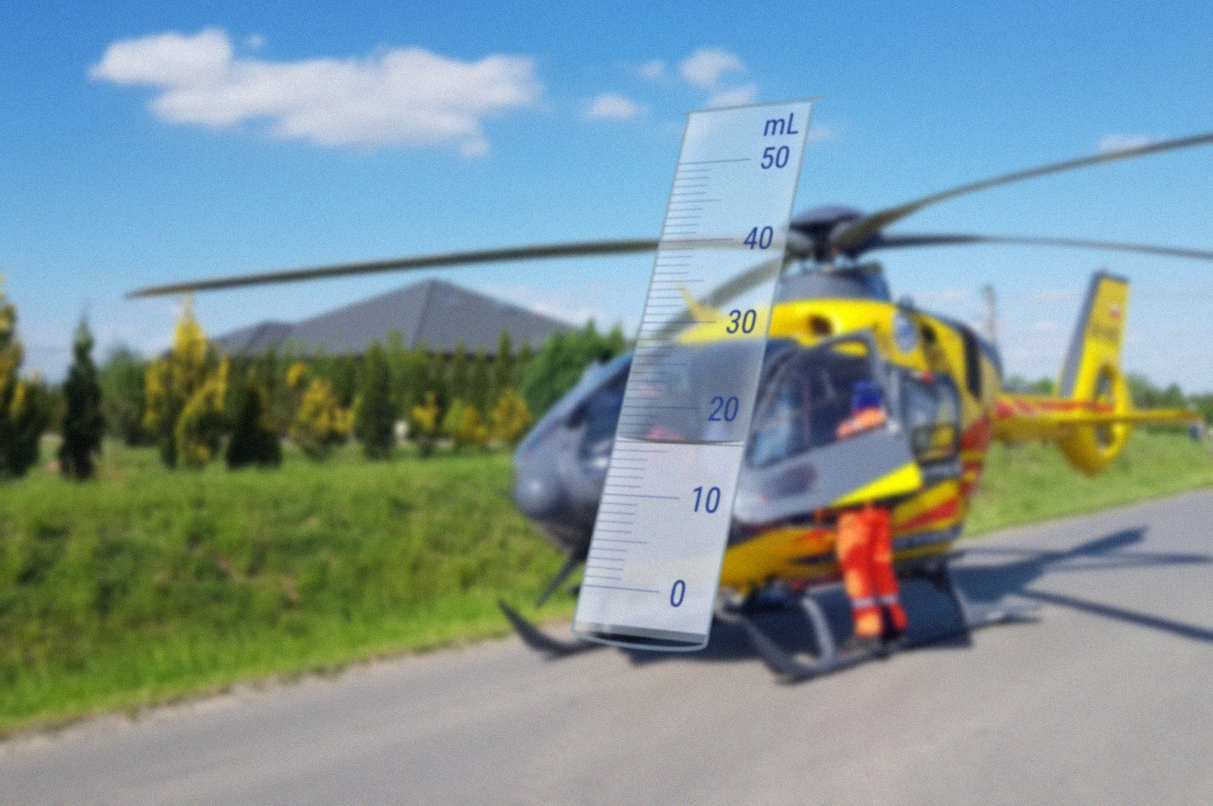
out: **16** mL
